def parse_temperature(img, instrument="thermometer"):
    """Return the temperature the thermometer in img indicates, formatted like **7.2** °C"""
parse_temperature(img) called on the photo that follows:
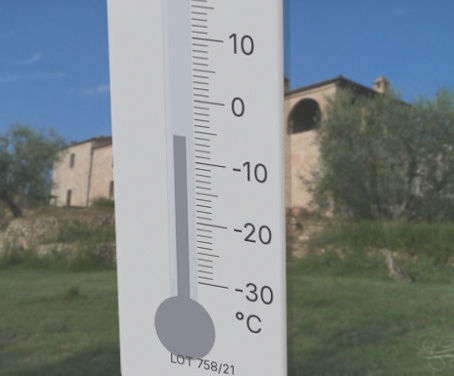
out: **-6** °C
